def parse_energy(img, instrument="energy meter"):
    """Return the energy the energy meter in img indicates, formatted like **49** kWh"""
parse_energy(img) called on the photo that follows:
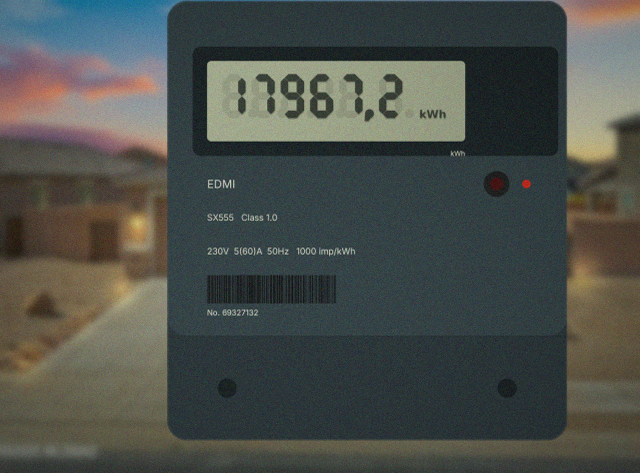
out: **17967.2** kWh
